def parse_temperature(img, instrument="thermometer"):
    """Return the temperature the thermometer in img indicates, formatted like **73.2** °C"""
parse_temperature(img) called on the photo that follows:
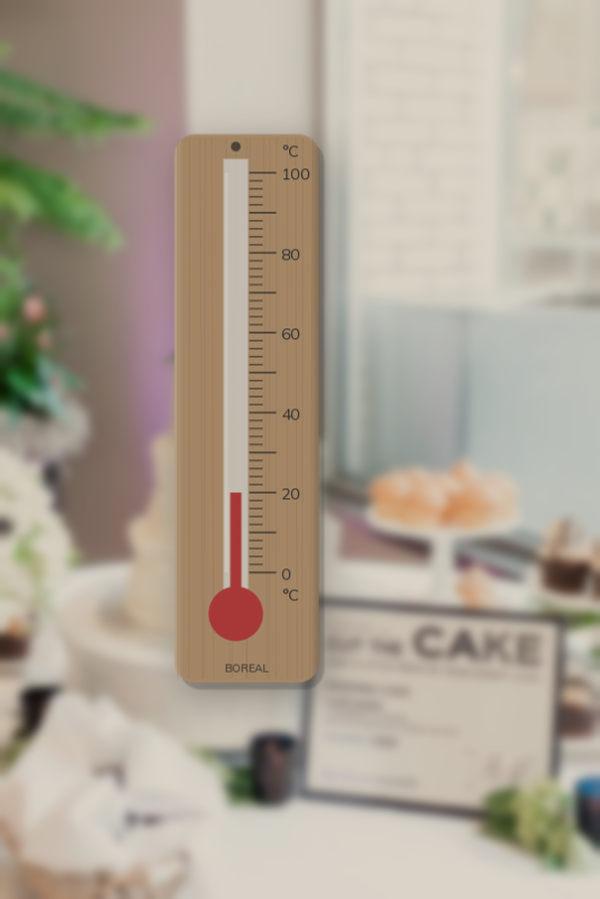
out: **20** °C
